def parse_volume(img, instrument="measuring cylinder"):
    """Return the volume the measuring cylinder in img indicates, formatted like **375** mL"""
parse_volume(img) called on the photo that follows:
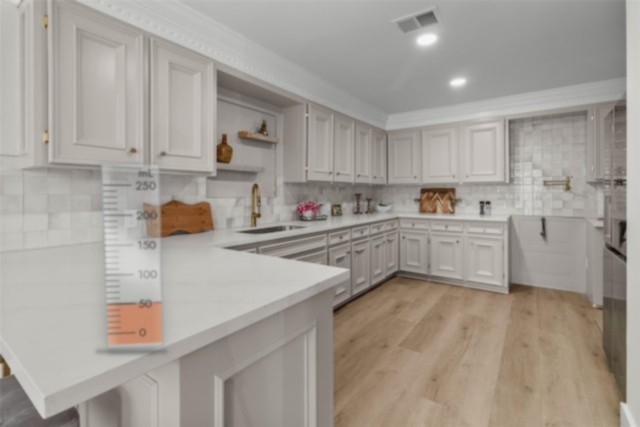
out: **50** mL
